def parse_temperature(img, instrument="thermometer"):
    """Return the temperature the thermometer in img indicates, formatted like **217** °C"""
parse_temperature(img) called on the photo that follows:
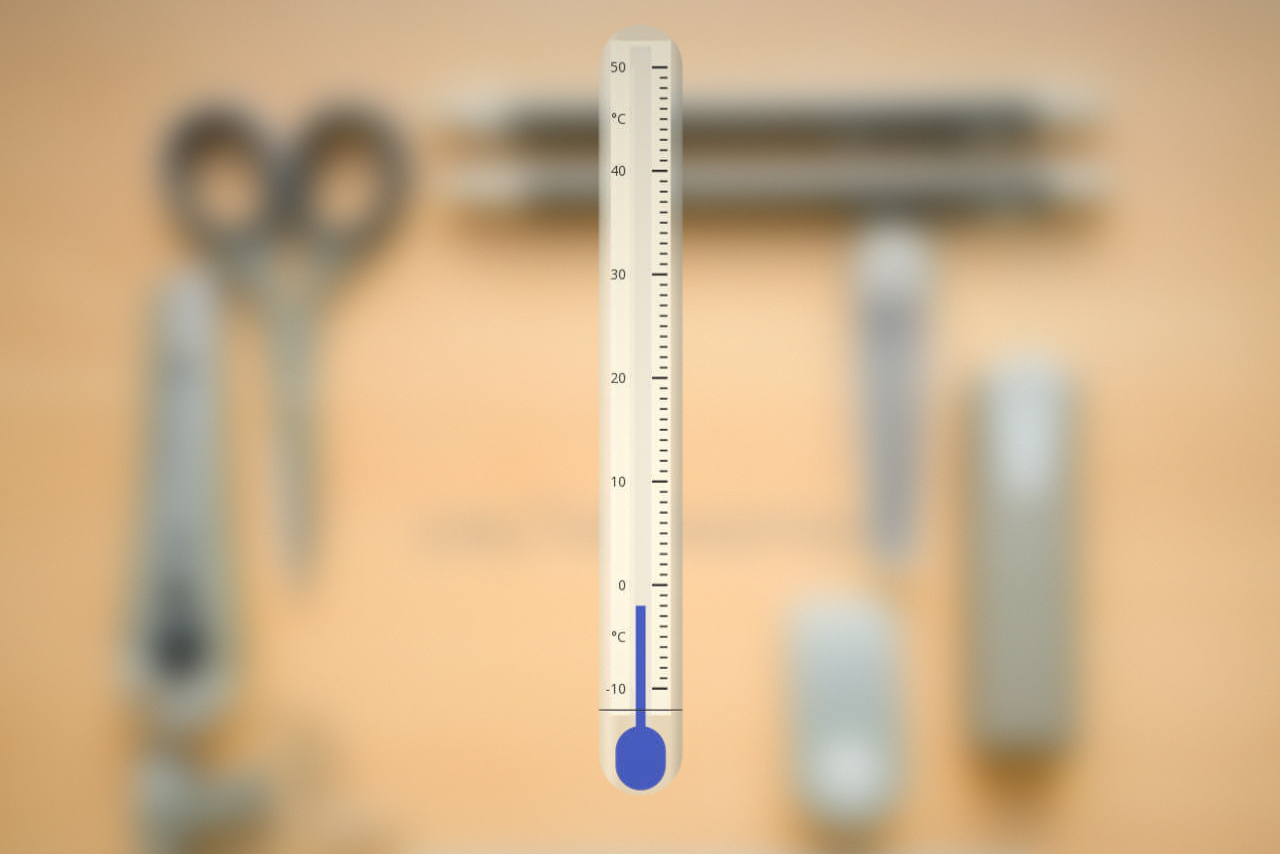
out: **-2** °C
